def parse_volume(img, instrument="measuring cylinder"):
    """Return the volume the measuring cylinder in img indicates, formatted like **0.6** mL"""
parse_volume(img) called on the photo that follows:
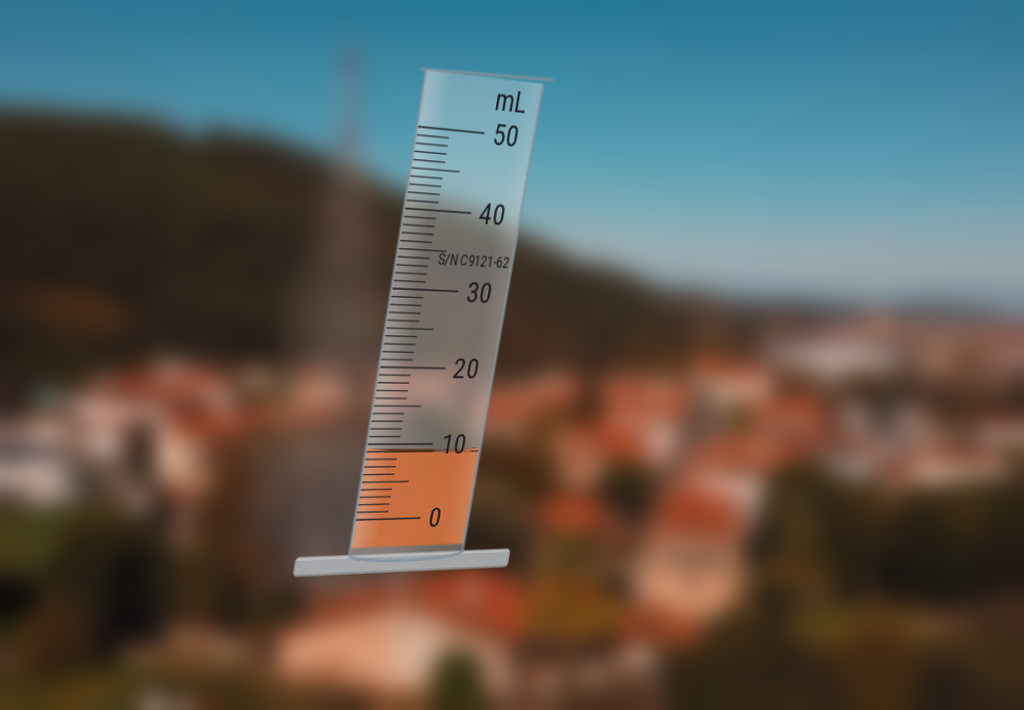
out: **9** mL
